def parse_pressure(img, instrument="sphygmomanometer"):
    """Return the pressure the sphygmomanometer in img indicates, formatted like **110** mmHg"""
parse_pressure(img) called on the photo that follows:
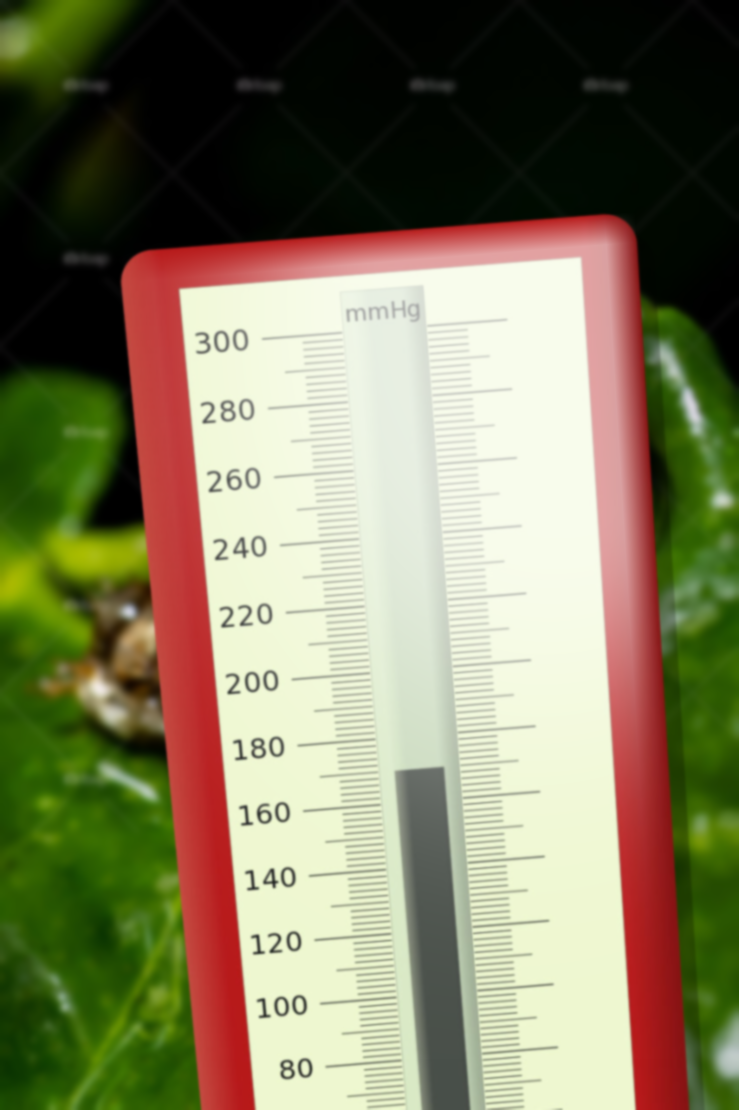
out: **170** mmHg
